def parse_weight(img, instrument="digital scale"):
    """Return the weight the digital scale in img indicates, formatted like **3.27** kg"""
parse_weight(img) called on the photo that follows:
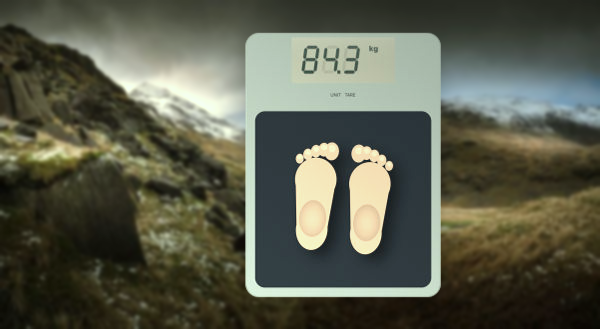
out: **84.3** kg
